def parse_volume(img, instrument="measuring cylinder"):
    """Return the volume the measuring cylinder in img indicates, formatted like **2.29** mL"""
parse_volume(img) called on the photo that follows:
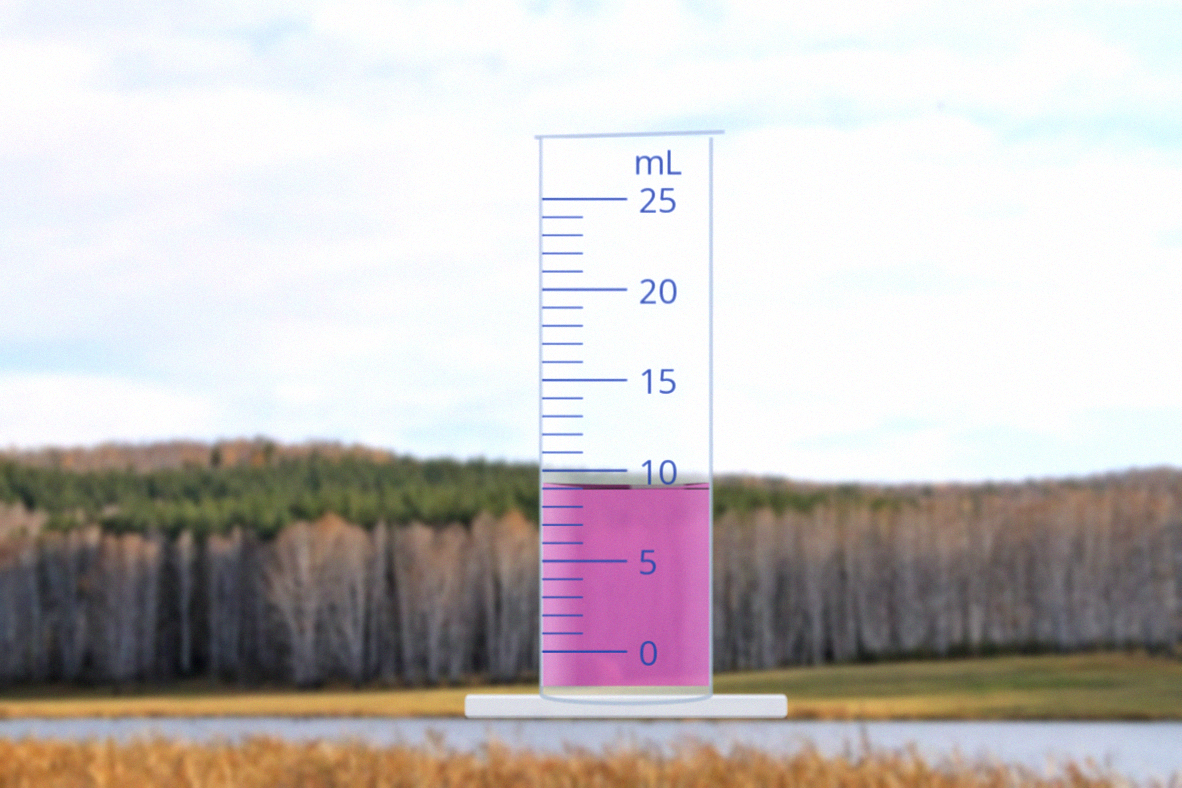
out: **9** mL
